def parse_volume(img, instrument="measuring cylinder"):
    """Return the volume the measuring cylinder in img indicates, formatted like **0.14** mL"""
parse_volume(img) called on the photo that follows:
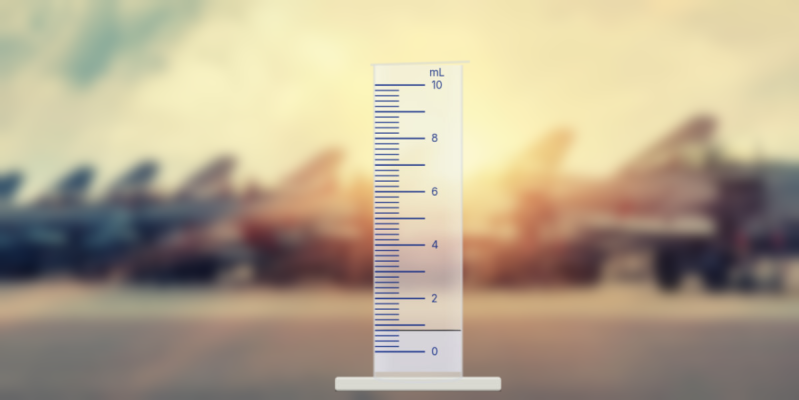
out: **0.8** mL
